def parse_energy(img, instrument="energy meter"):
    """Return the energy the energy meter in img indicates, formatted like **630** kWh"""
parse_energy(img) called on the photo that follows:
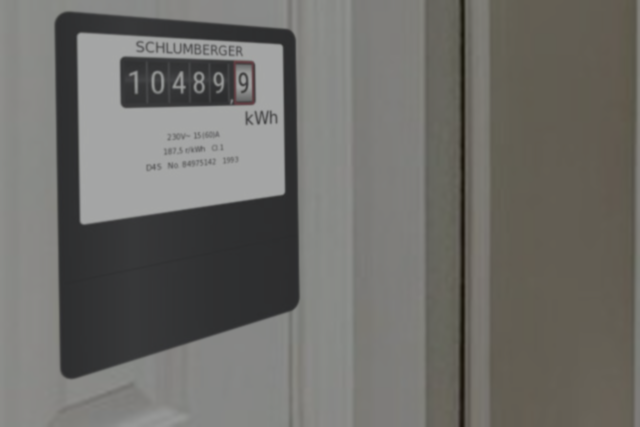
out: **10489.9** kWh
